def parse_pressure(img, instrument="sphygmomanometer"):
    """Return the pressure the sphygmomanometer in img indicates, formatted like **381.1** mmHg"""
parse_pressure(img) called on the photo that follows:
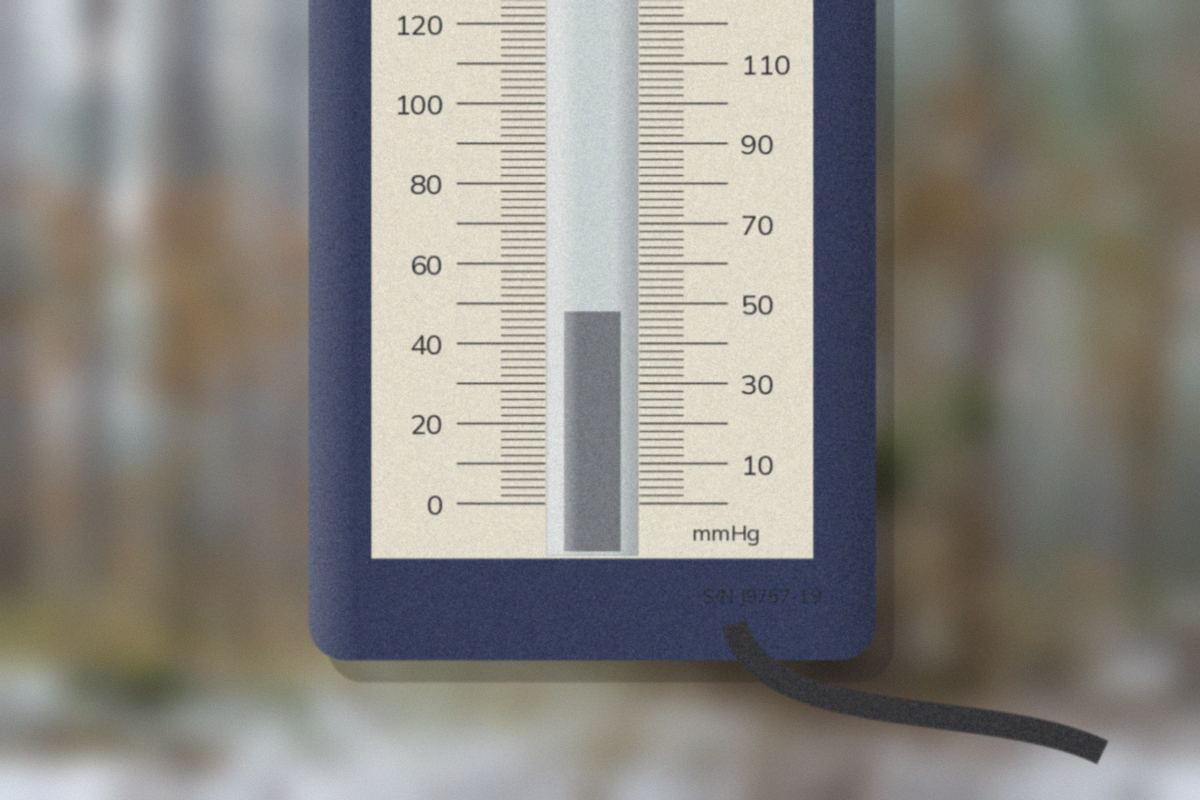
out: **48** mmHg
